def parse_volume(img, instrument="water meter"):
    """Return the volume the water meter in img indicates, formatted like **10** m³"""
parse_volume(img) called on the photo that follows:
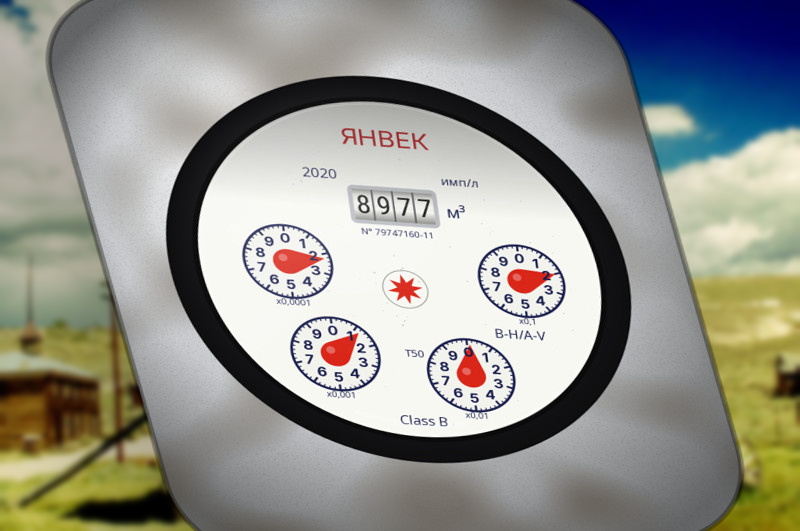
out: **8977.2012** m³
